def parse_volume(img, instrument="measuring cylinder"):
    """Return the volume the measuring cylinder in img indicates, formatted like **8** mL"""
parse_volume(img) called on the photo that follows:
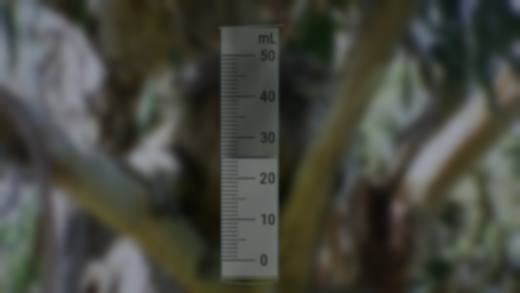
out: **25** mL
